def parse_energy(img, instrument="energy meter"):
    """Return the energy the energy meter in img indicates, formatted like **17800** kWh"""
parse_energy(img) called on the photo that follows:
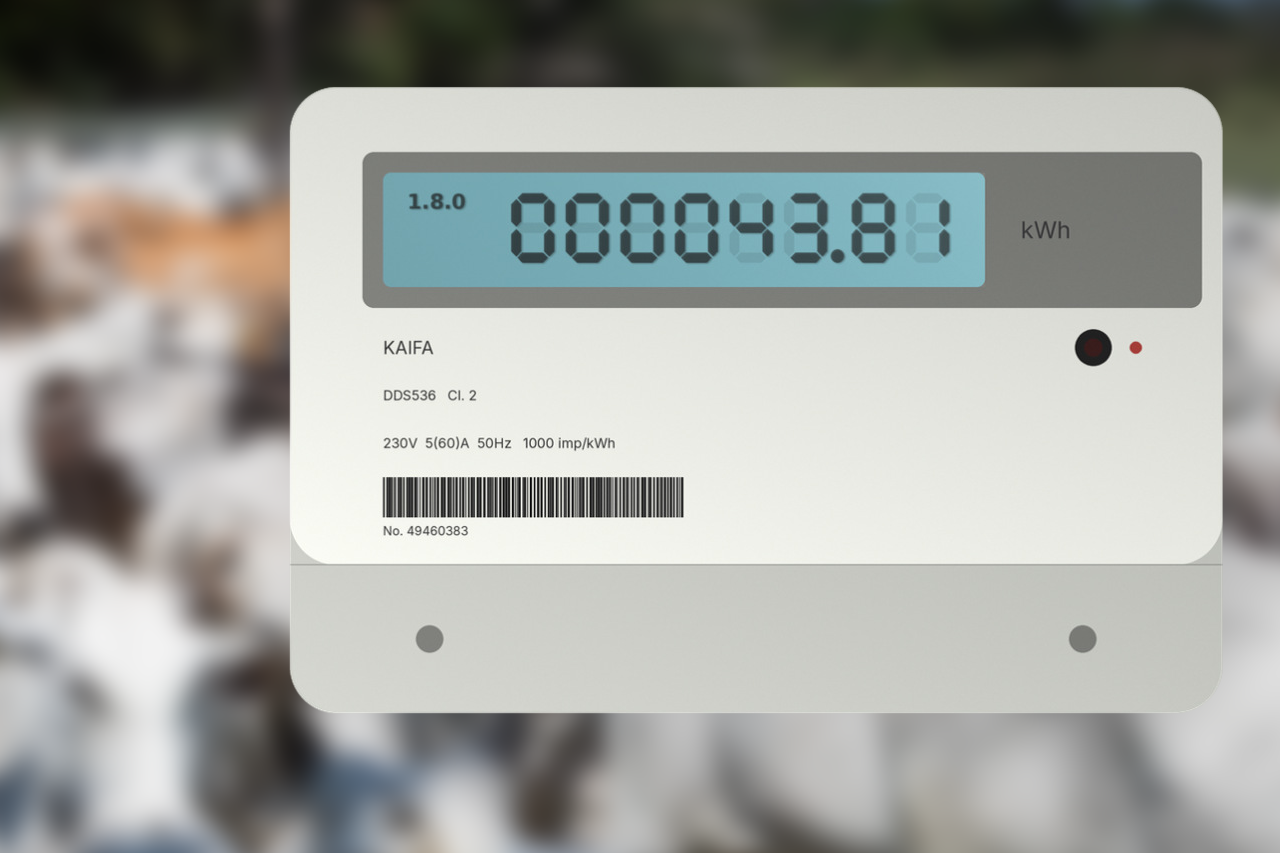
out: **43.81** kWh
